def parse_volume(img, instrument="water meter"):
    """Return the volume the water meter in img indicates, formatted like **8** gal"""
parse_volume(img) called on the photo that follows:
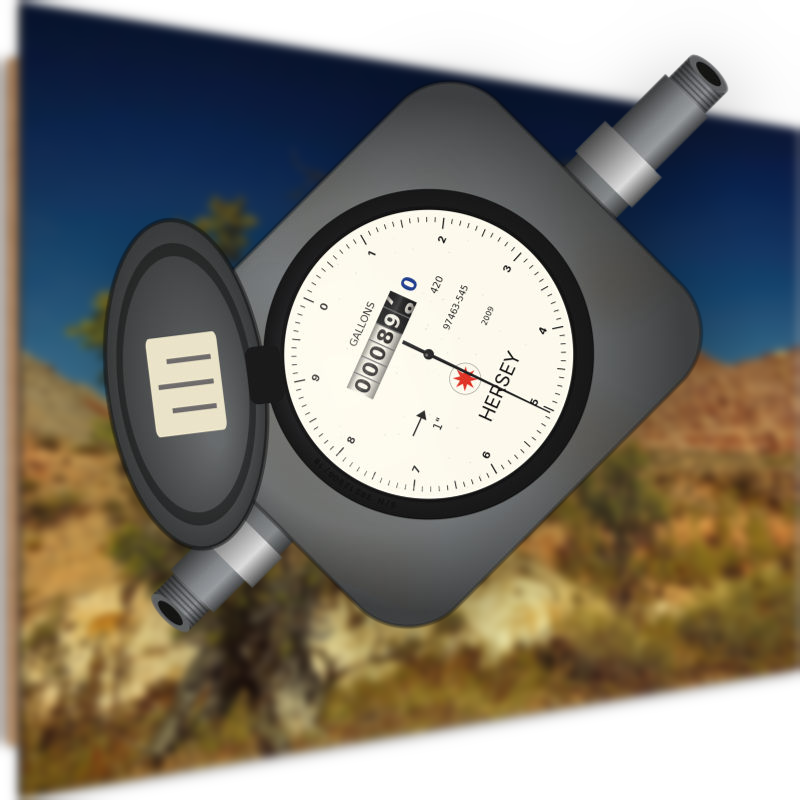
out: **8975.0** gal
